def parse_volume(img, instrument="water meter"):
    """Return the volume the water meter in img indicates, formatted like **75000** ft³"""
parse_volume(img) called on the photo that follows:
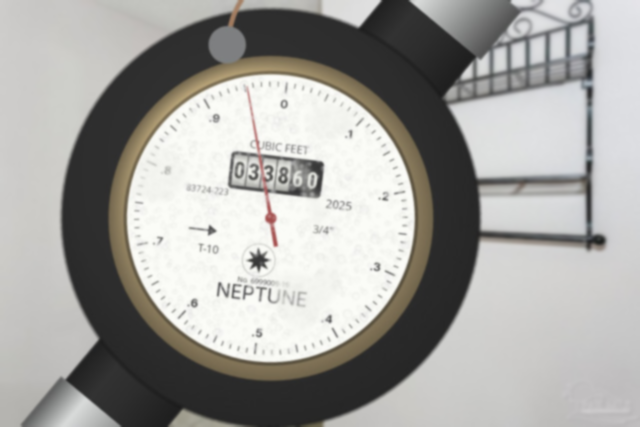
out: **33859.95** ft³
